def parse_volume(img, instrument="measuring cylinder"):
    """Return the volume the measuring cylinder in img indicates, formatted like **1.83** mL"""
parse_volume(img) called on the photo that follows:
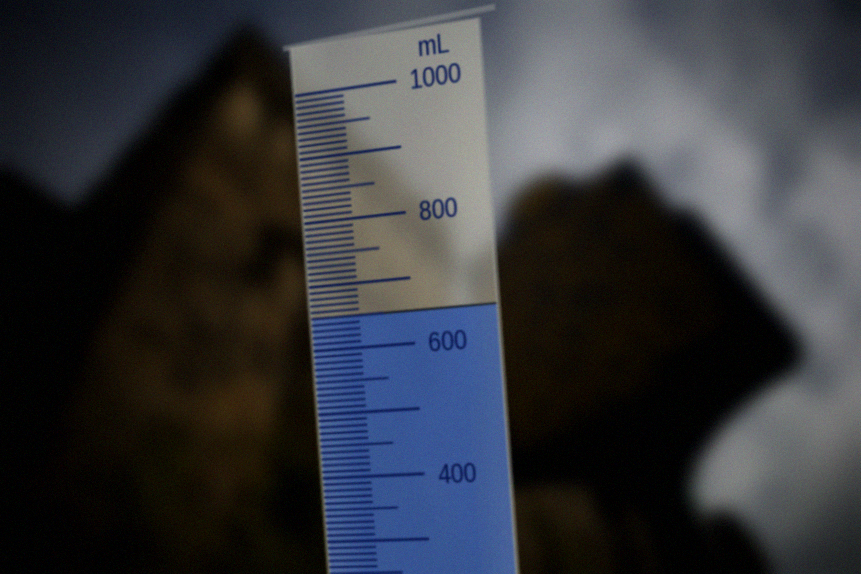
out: **650** mL
